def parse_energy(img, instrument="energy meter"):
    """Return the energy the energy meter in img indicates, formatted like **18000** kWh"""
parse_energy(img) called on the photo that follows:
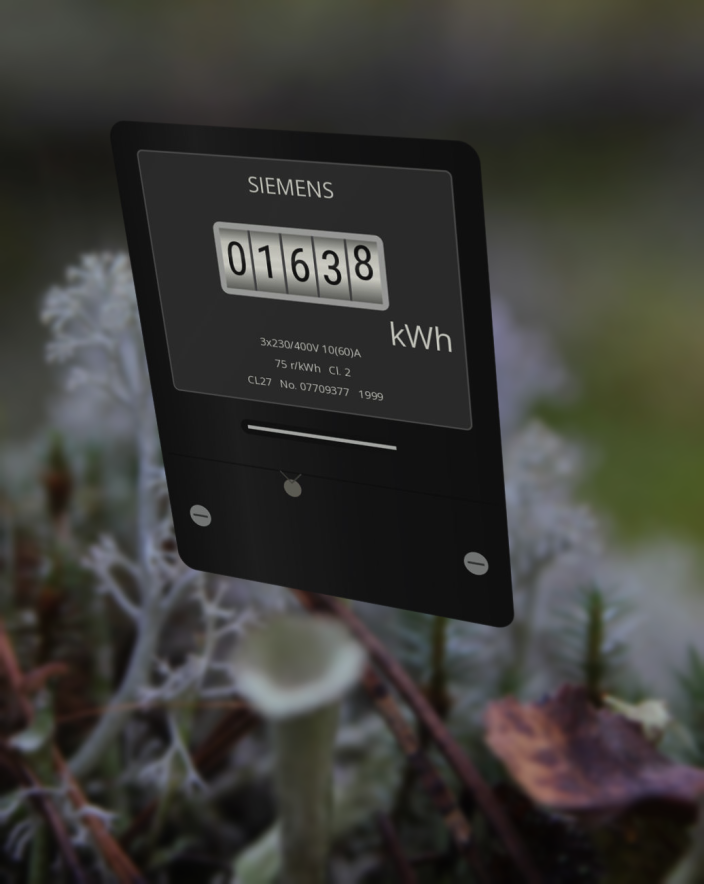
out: **1638** kWh
